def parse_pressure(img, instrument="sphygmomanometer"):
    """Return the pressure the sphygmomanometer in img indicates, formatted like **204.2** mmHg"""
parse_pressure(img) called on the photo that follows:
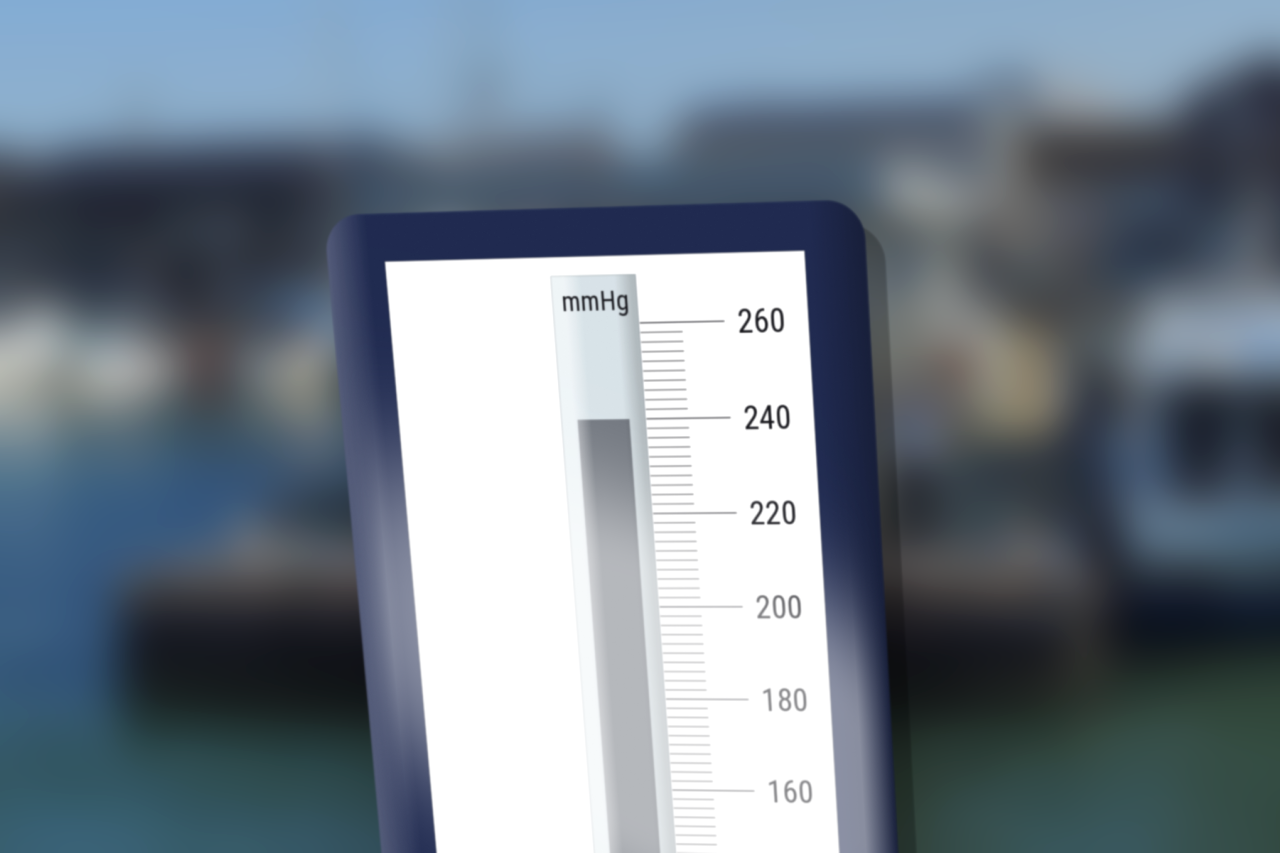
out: **240** mmHg
